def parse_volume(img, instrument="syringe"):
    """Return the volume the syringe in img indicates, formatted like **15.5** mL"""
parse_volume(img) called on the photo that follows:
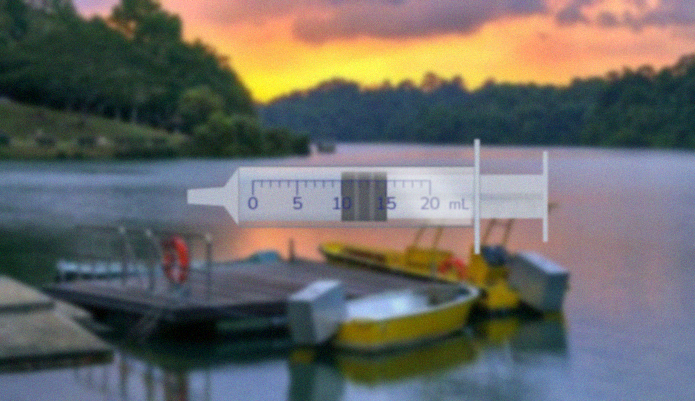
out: **10** mL
